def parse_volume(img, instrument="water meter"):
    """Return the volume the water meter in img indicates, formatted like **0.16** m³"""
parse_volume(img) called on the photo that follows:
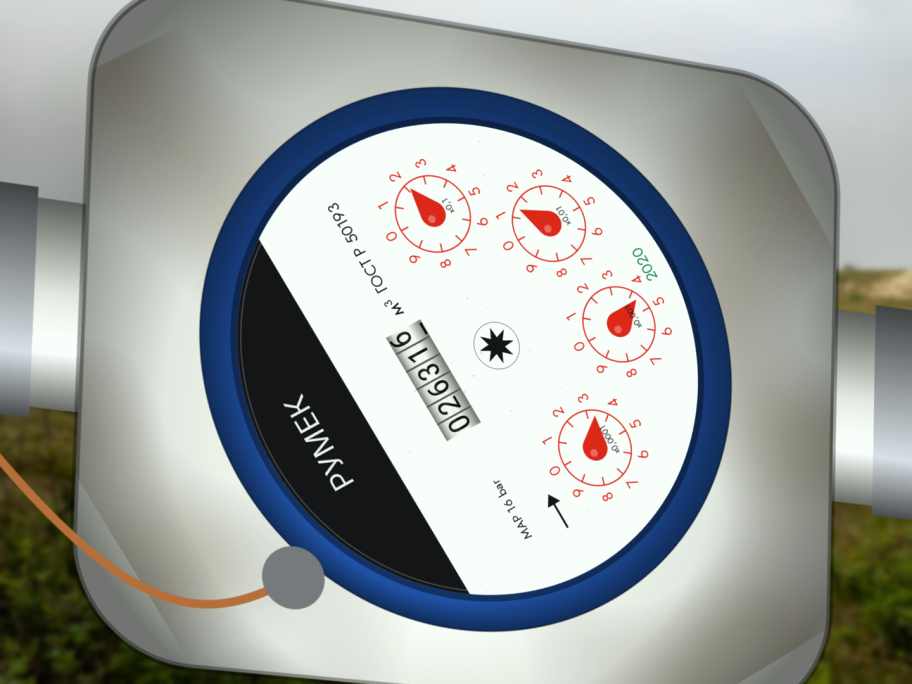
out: **26316.2143** m³
